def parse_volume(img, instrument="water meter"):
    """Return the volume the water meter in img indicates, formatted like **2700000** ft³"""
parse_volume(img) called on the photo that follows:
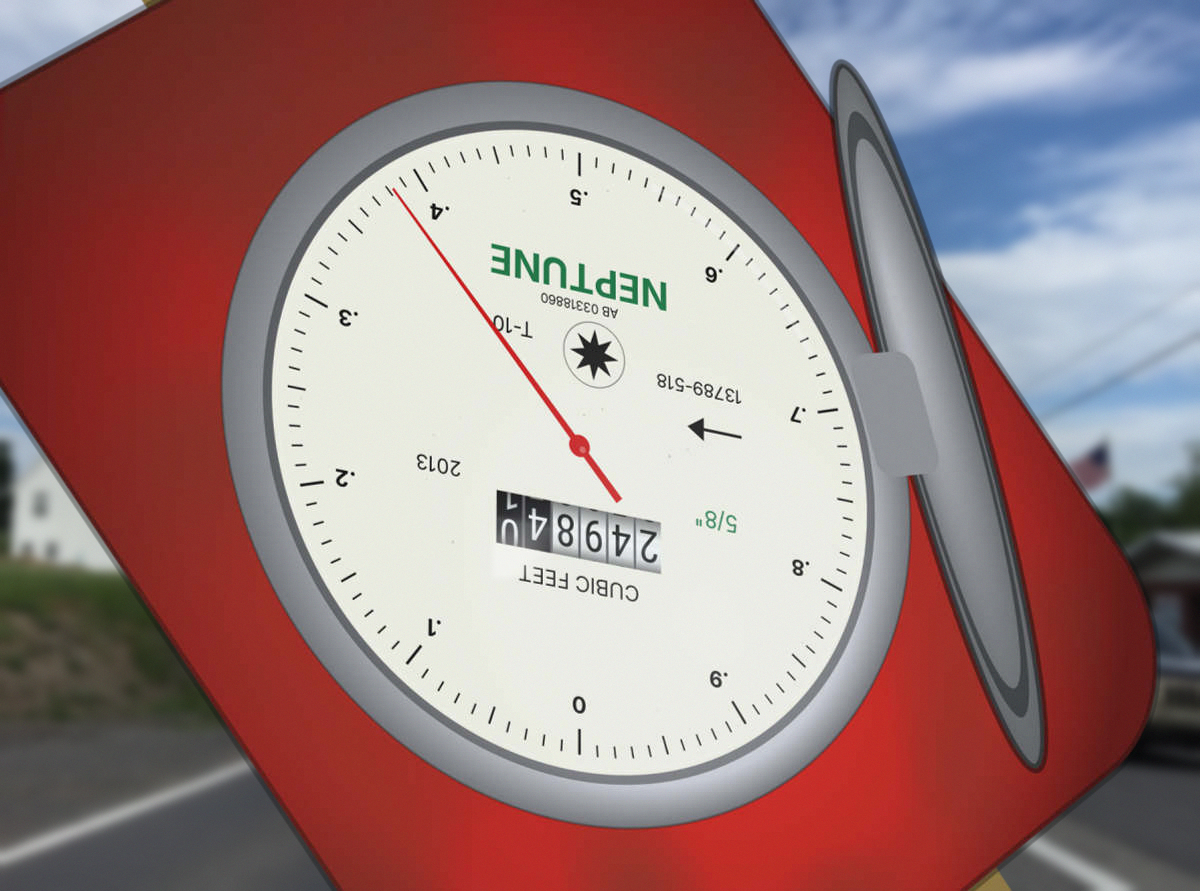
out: **249840.38** ft³
